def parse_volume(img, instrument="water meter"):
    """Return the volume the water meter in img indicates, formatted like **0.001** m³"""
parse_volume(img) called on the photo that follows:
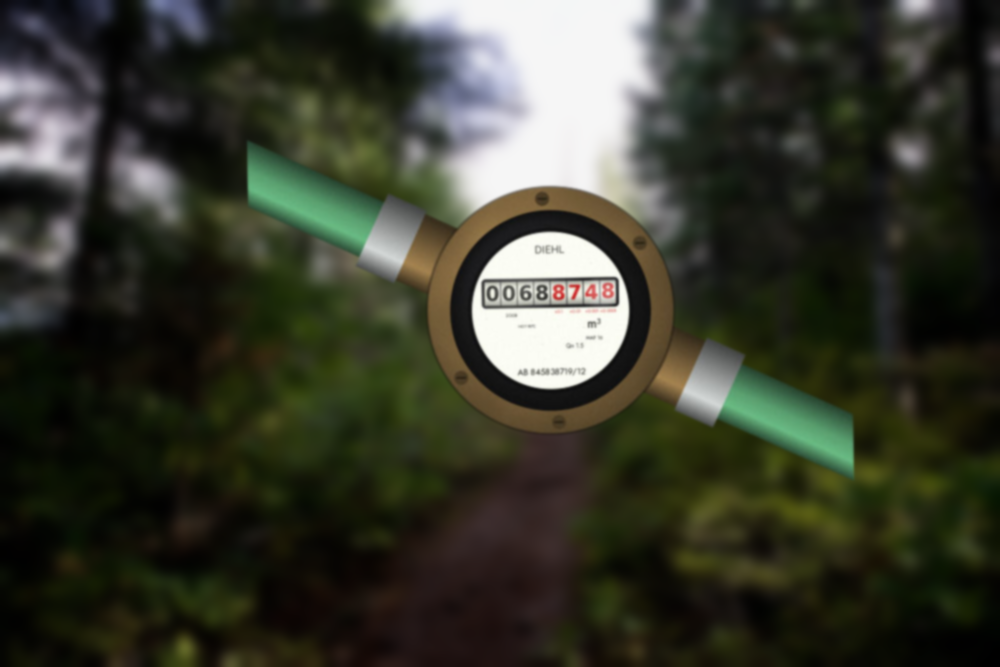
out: **68.8748** m³
